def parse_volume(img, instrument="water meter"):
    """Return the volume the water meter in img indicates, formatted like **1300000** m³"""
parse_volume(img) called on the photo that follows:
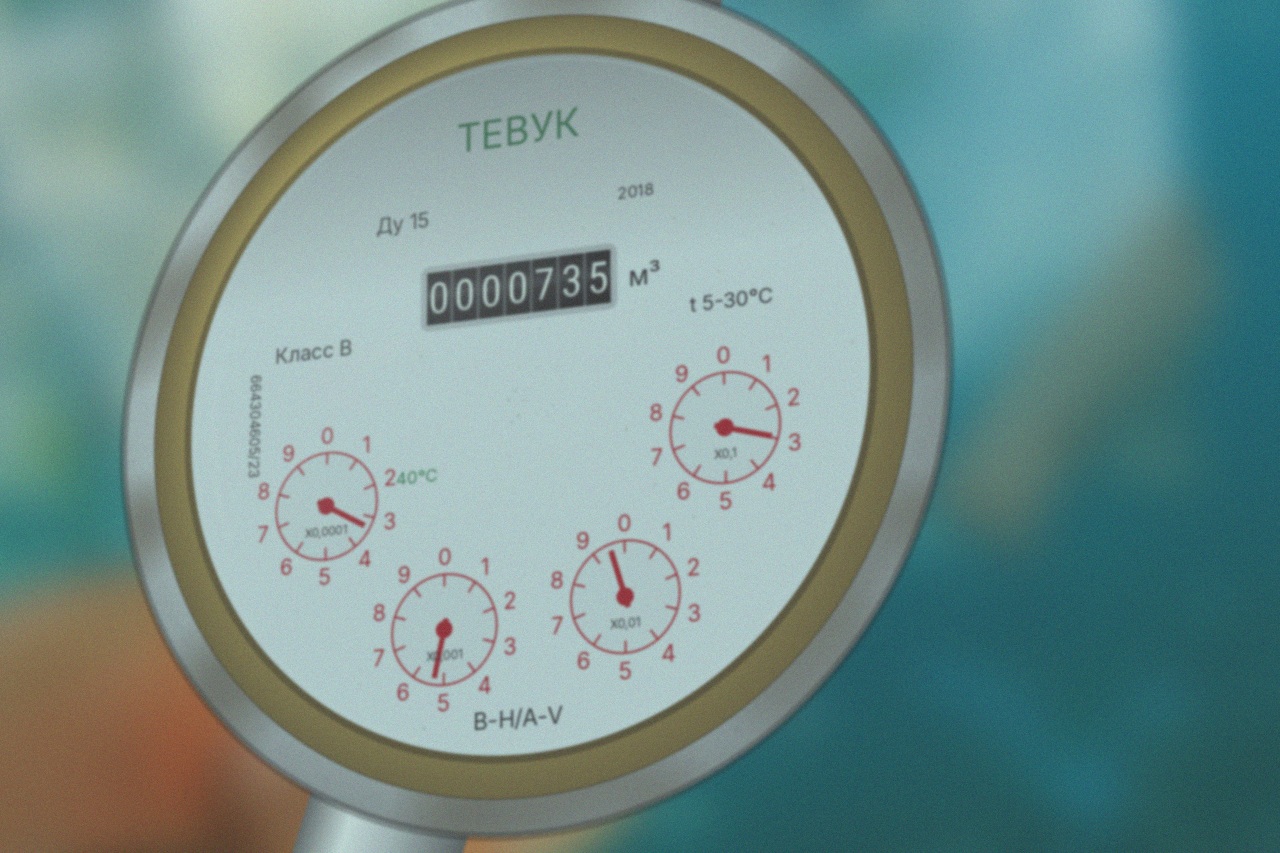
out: **735.2953** m³
